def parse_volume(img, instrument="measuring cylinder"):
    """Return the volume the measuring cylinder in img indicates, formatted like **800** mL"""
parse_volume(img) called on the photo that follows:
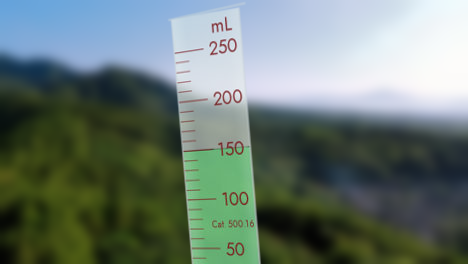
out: **150** mL
